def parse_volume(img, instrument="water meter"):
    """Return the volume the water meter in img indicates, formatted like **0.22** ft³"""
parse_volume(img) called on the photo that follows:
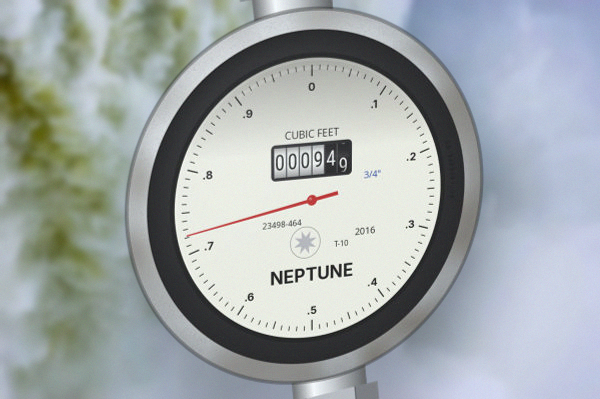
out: **948.72** ft³
